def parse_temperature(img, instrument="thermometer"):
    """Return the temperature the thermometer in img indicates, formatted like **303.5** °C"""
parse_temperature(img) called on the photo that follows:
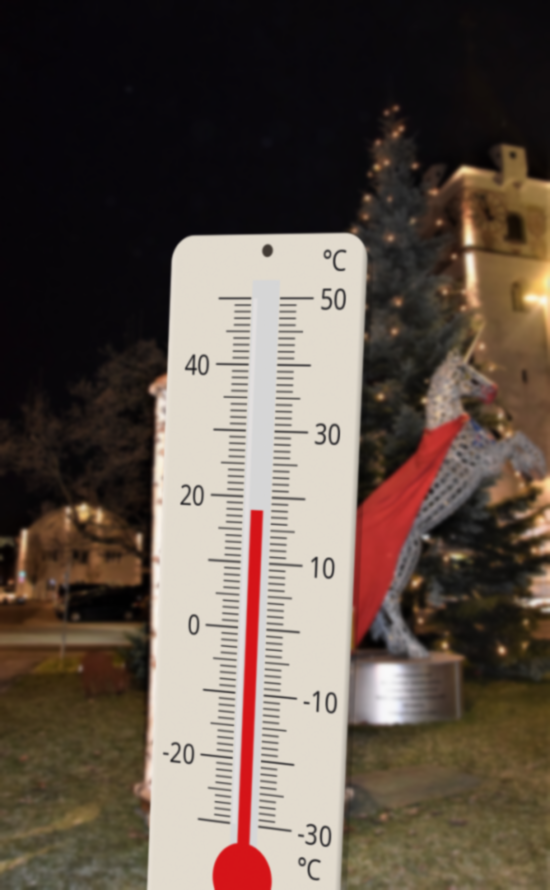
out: **18** °C
